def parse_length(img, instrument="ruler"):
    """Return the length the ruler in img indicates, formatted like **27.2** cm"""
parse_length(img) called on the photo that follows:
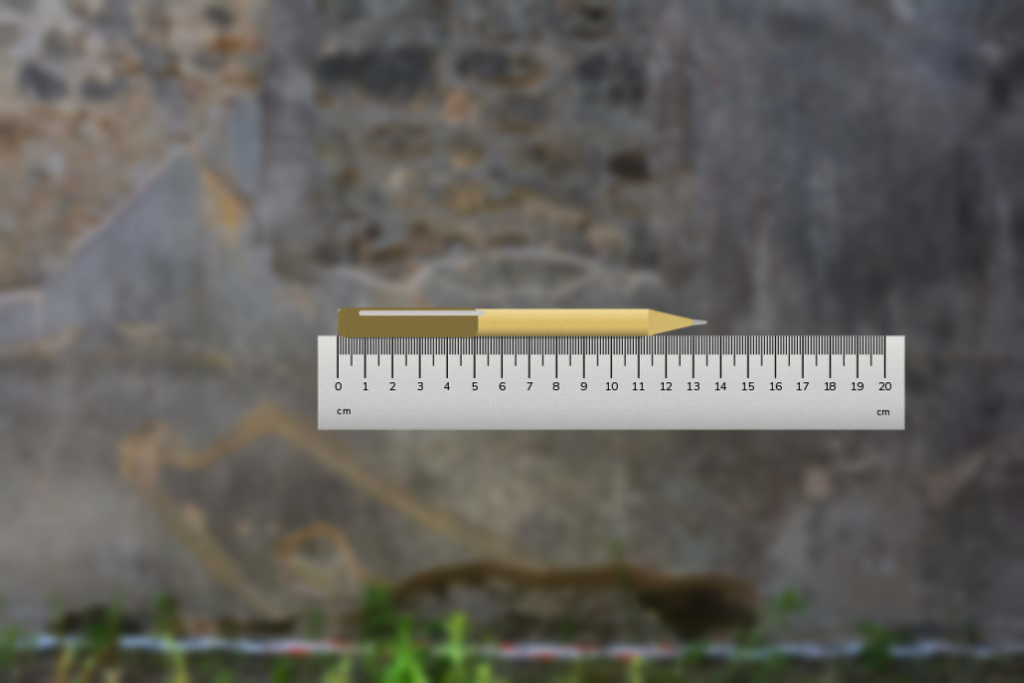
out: **13.5** cm
